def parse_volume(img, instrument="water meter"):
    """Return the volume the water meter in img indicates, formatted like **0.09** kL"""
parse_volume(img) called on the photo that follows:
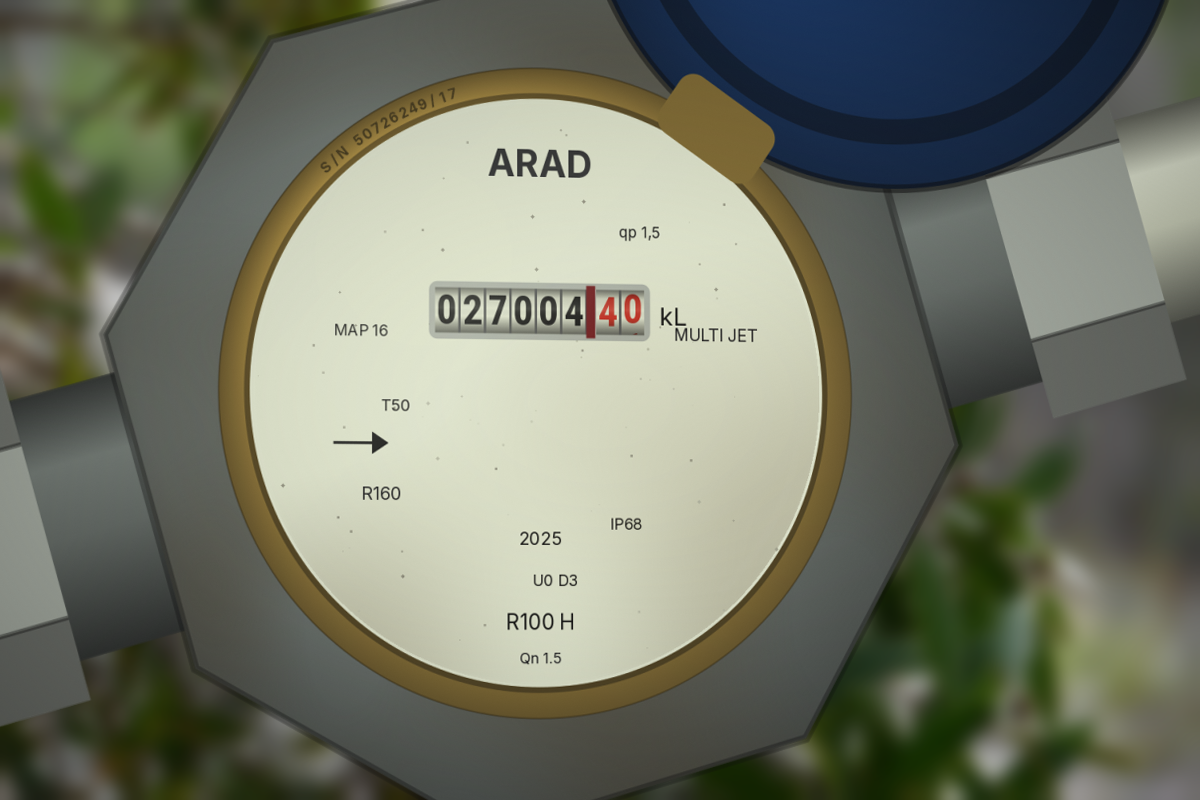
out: **27004.40** kL
